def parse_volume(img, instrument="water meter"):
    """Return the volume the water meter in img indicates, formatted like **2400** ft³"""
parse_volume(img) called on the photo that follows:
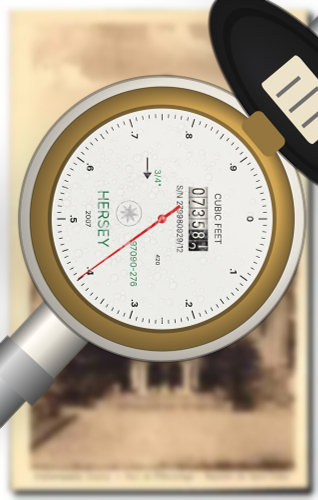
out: **73581.40** ft³
